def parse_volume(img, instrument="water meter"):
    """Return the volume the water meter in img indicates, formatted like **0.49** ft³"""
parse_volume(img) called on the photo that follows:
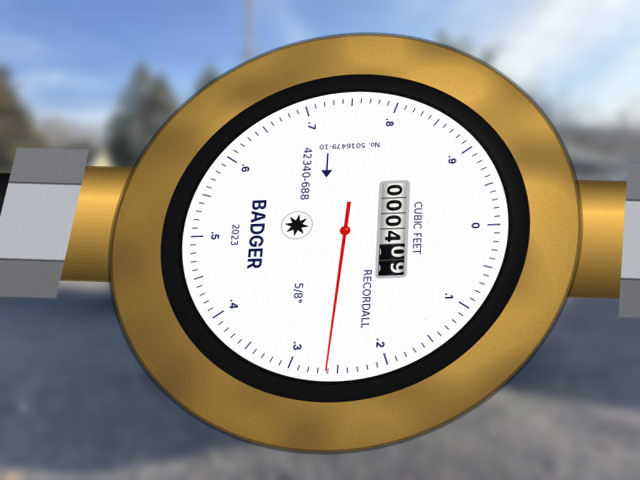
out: **409.26** ft³
